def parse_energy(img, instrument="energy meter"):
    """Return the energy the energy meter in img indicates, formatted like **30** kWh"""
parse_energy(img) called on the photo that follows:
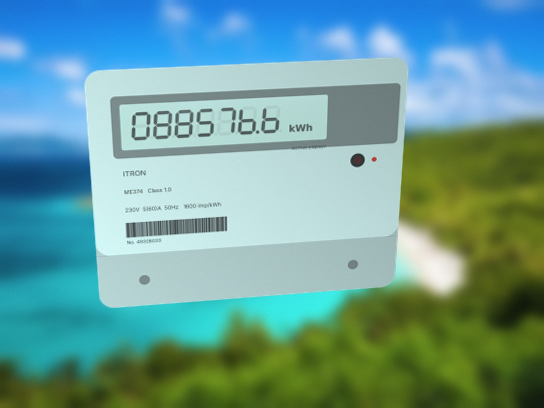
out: **88576.6** kWh
